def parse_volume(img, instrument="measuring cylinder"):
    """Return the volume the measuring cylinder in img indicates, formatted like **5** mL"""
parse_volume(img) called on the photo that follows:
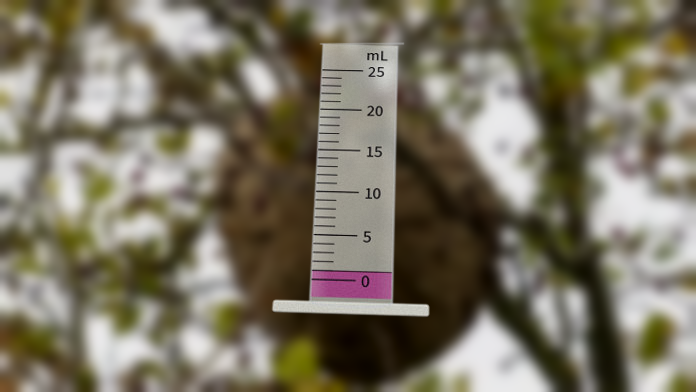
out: **1** mL
